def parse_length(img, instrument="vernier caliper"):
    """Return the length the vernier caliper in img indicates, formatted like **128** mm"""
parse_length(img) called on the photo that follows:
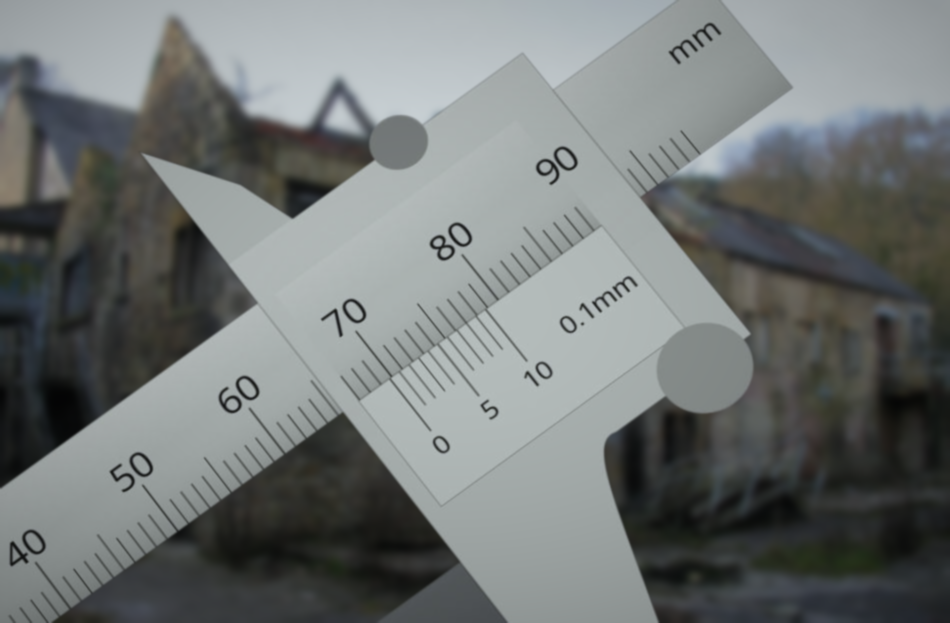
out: **69.8** mm
